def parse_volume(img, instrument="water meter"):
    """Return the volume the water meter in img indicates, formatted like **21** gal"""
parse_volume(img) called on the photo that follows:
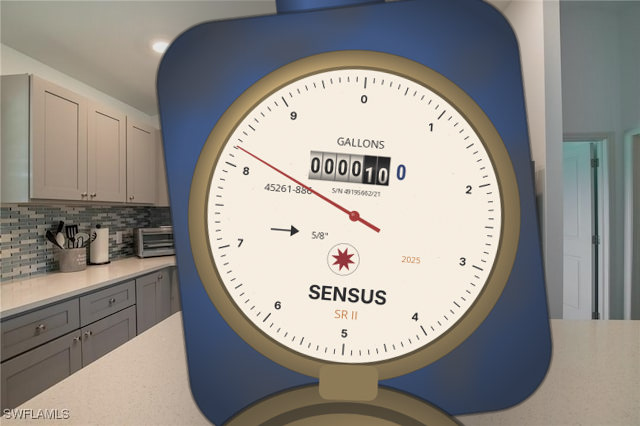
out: **98.2** gal
